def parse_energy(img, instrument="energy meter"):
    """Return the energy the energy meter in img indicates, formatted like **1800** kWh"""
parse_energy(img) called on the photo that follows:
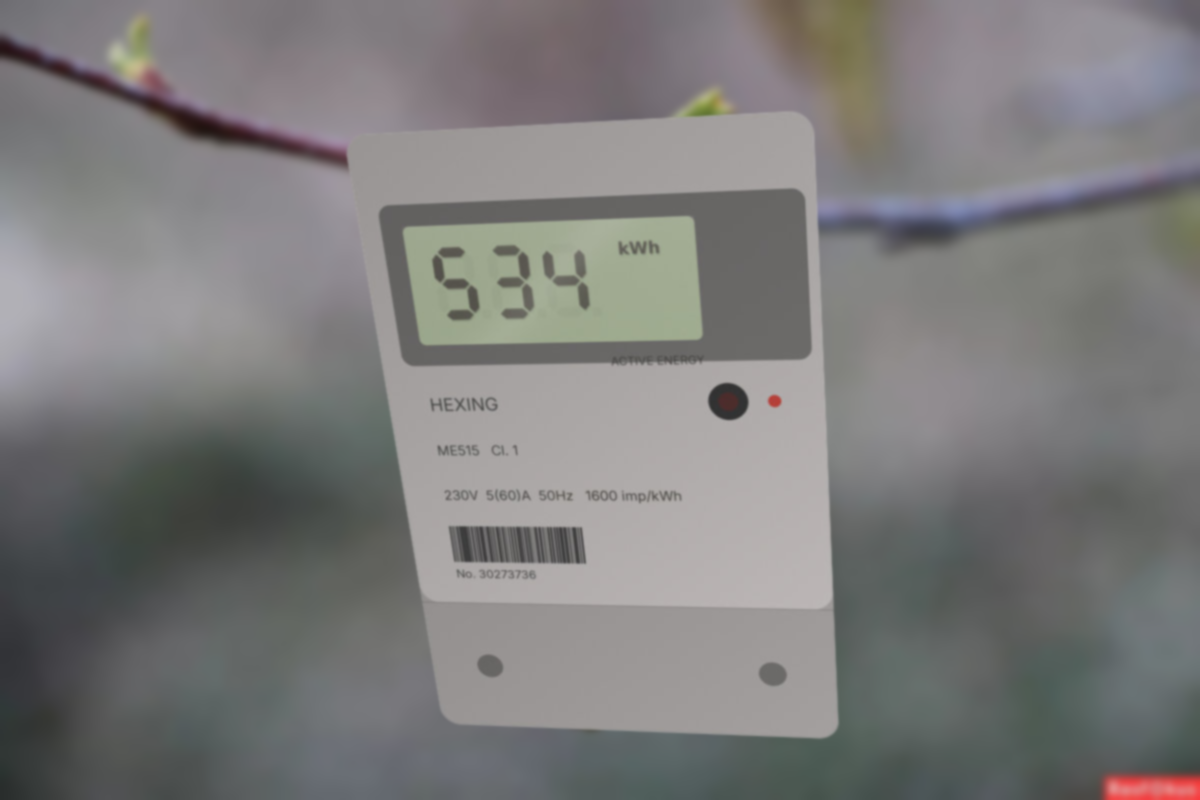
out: **534** kWh
